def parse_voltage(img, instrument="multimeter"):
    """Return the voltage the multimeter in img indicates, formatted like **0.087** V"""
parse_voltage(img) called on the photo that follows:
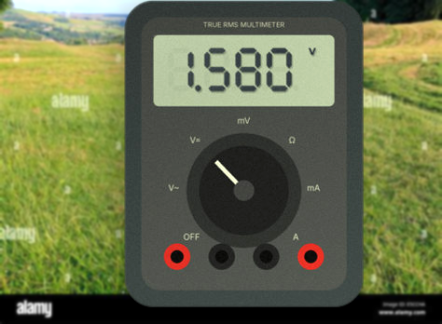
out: **1.580** V
